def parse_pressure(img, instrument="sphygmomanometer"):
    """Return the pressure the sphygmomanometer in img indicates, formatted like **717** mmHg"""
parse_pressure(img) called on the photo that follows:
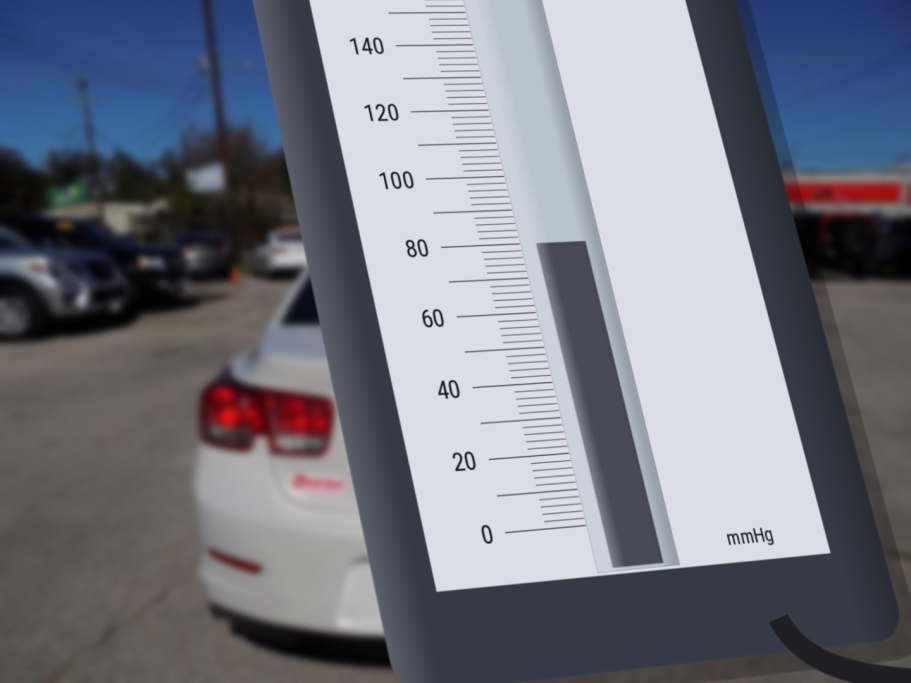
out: **80** mmHg
